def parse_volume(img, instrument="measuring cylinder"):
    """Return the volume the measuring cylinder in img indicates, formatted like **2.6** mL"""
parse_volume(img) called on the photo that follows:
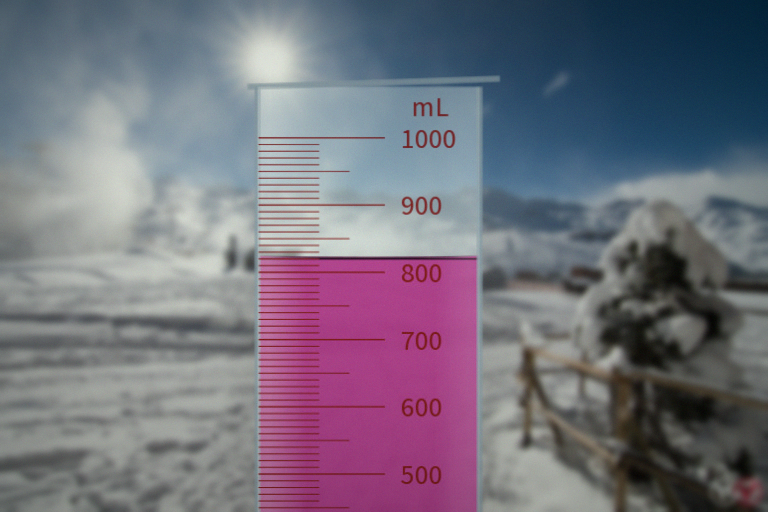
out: **820** mL
